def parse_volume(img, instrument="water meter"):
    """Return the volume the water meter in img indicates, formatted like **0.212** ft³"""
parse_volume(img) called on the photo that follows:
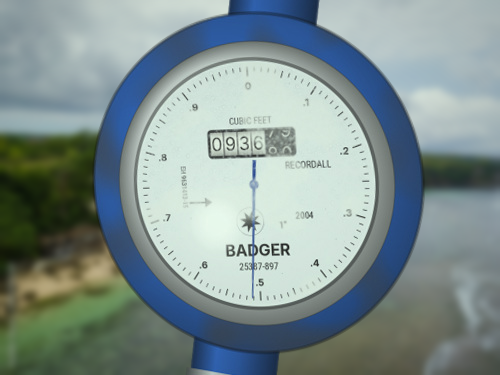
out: **93679.51** ft³
